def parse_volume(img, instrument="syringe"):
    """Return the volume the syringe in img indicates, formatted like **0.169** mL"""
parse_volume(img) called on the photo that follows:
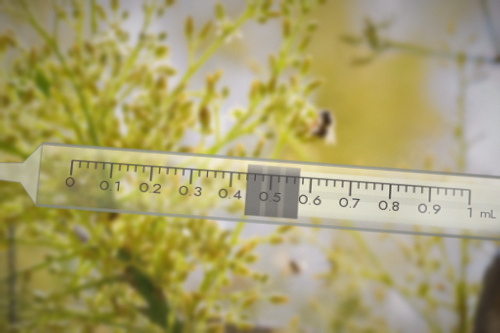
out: **0.44** mL
